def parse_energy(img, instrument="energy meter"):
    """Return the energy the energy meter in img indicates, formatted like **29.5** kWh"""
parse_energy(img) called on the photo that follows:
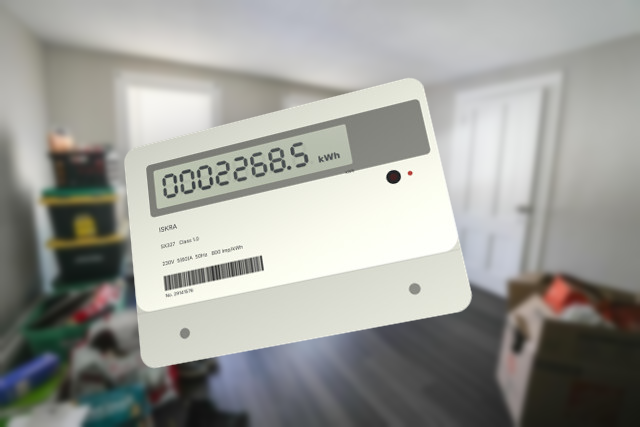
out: **2268.5** kWh
